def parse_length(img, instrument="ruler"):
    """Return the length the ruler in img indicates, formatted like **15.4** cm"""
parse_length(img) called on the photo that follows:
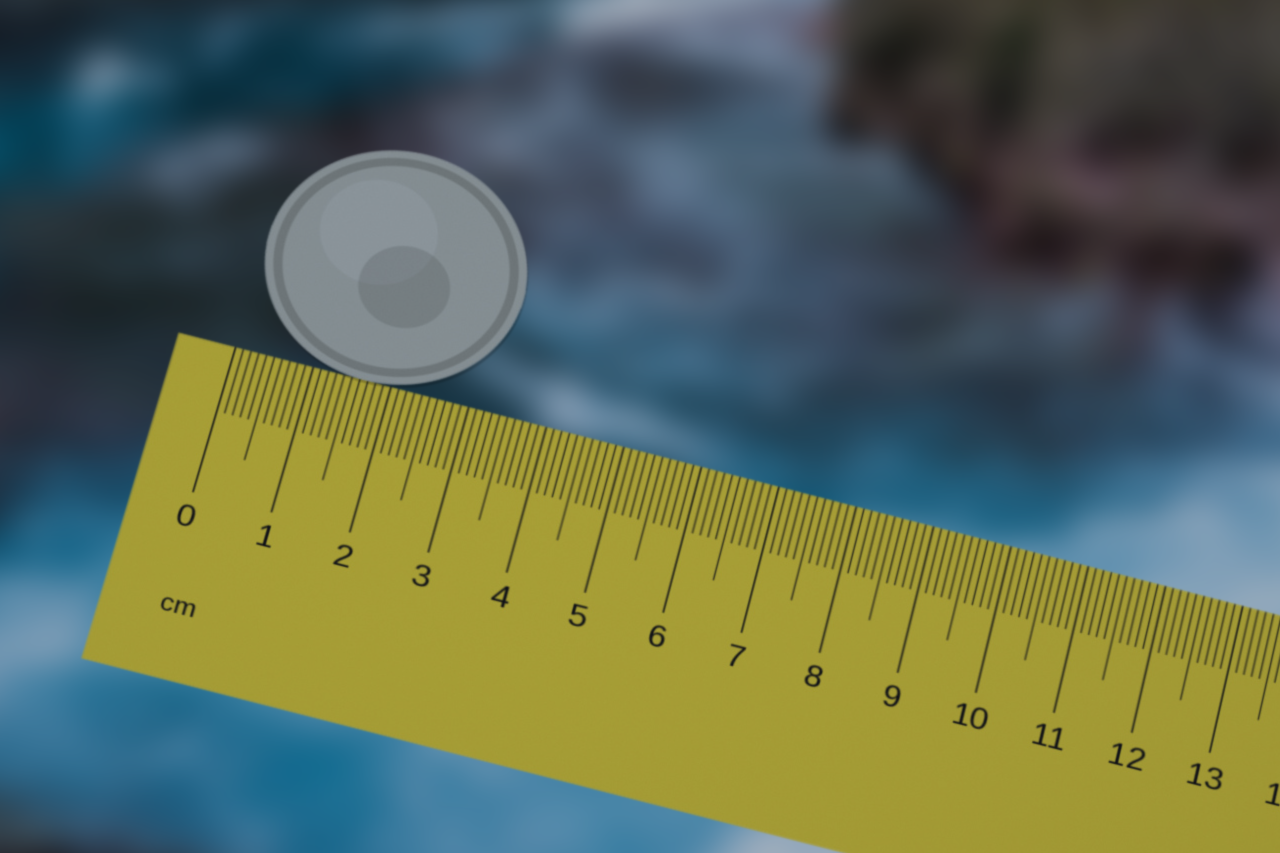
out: **3.3** cm
